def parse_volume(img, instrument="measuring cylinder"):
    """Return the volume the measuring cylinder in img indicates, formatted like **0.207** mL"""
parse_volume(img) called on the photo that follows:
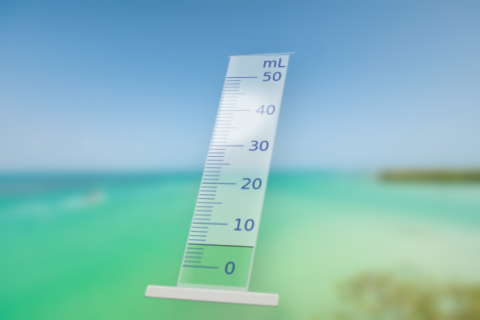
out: **5** mL
